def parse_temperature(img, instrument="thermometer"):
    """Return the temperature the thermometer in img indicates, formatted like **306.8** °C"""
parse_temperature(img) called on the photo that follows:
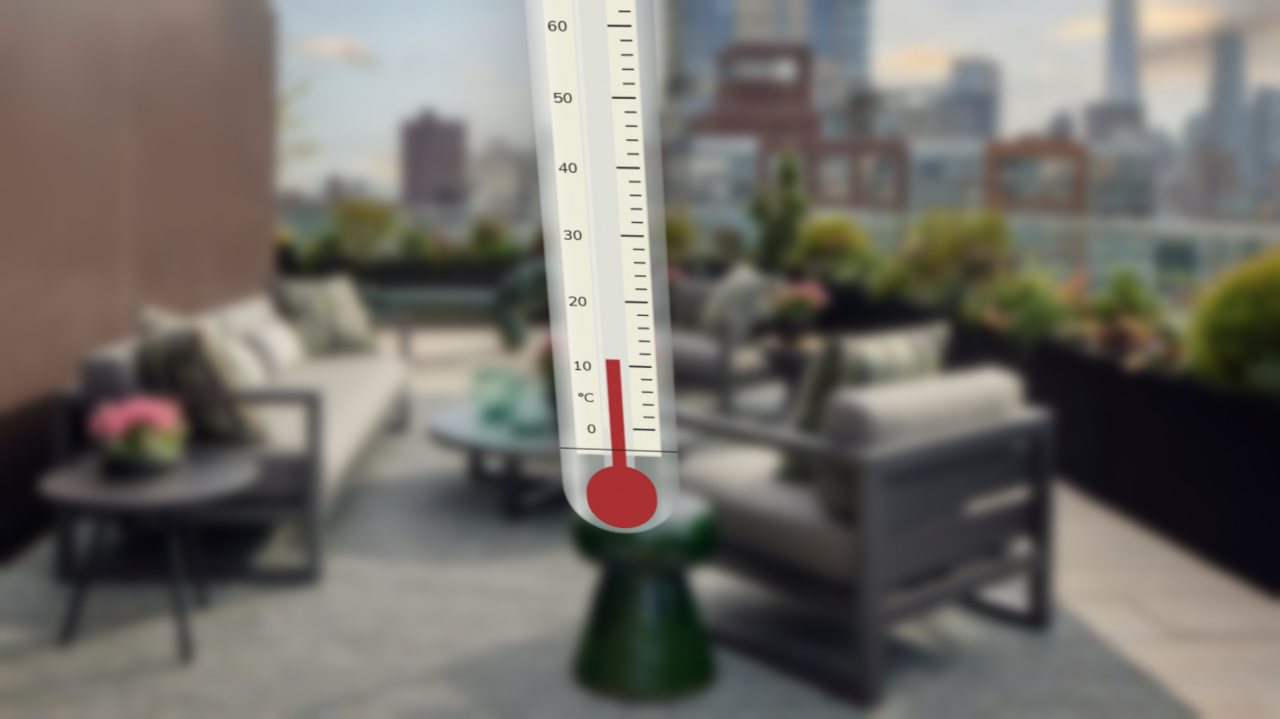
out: **11** °C
